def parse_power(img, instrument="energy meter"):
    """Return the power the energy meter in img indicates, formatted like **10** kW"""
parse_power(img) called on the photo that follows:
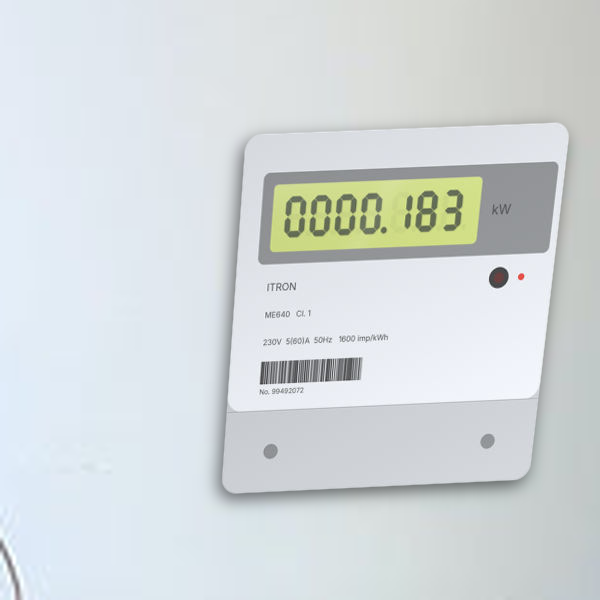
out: **0.183** kW
